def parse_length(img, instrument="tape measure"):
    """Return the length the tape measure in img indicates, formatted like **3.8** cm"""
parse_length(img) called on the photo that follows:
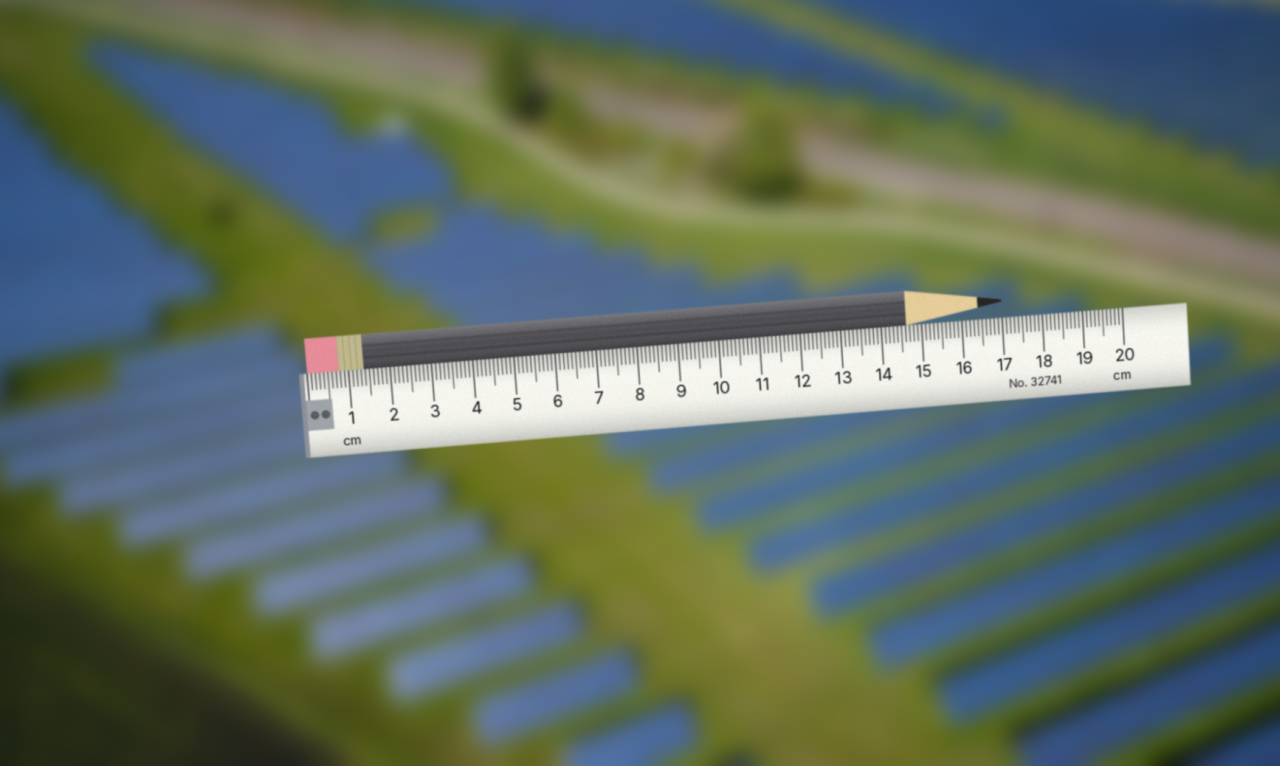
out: **17** cm
